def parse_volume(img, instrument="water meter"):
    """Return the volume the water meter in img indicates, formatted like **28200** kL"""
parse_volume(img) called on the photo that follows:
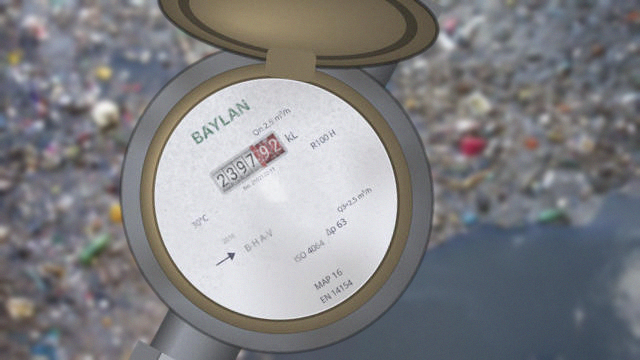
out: **2397.92** kL
